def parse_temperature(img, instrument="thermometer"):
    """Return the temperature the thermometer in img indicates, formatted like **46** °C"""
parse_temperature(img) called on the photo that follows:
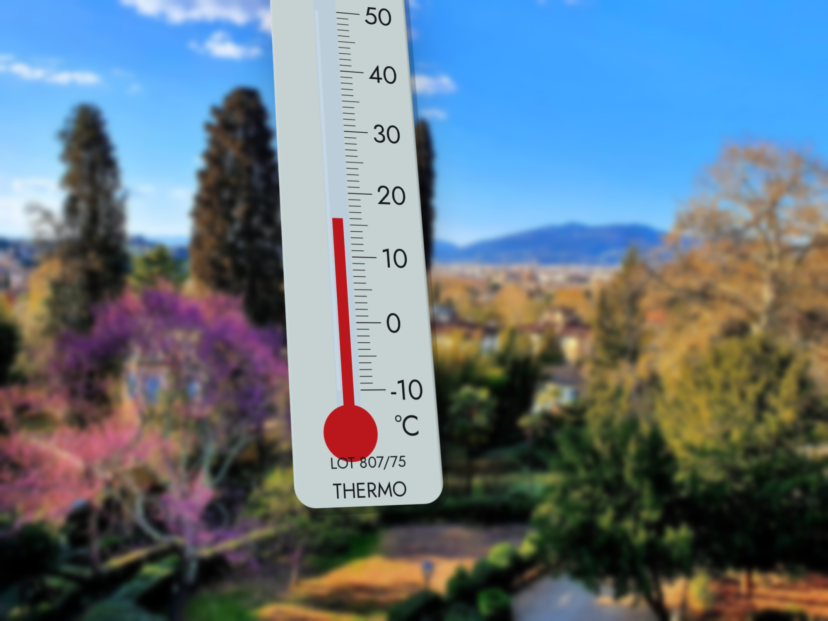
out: **16** °C
